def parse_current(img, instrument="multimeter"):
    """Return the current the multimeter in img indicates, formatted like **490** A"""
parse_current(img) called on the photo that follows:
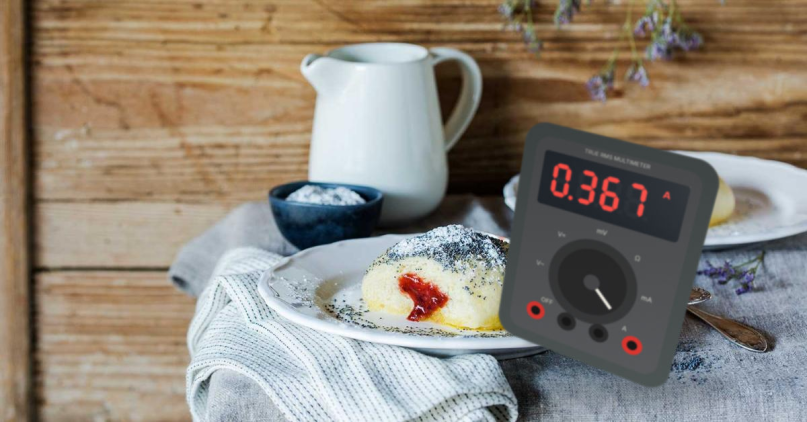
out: **0.367** A
